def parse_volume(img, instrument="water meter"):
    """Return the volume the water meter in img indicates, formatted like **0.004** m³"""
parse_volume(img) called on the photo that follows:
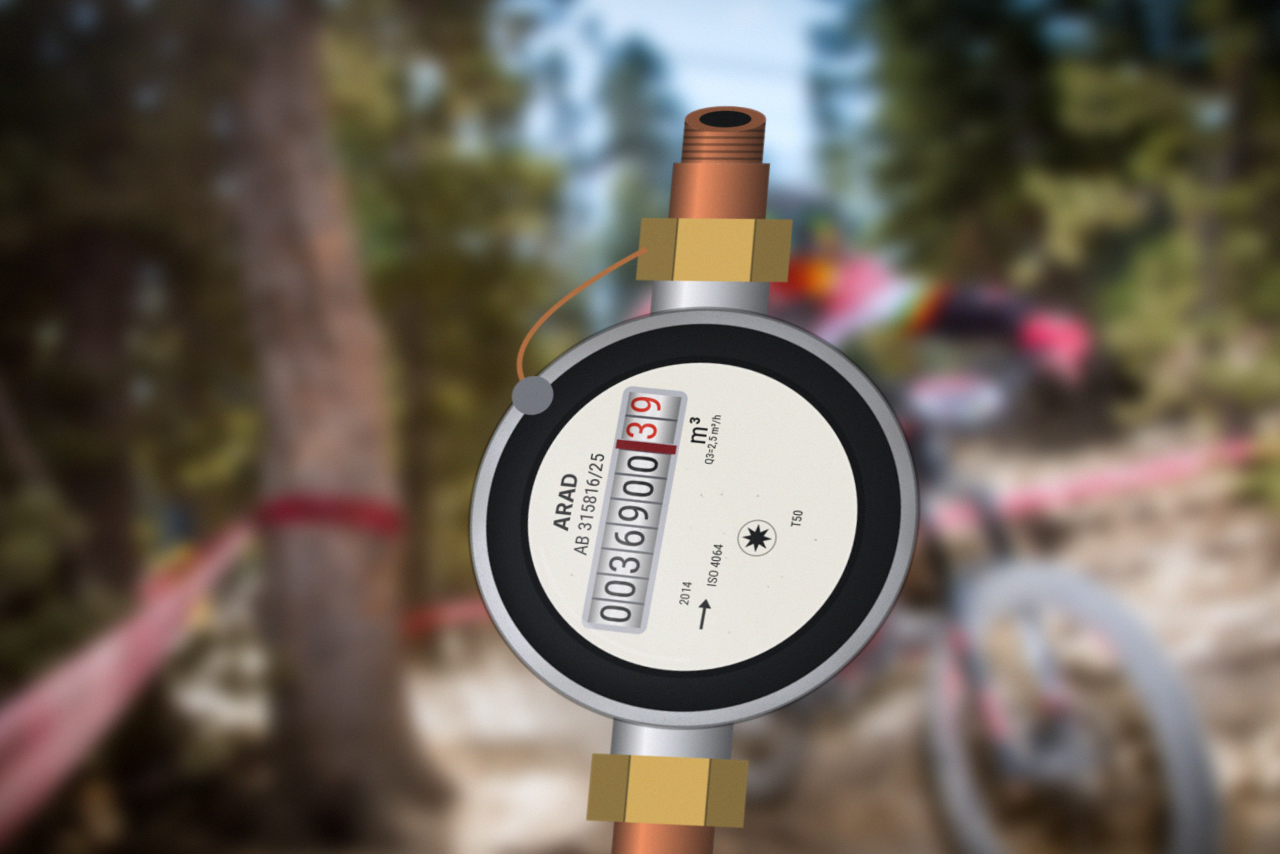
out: **36900.39** m³
